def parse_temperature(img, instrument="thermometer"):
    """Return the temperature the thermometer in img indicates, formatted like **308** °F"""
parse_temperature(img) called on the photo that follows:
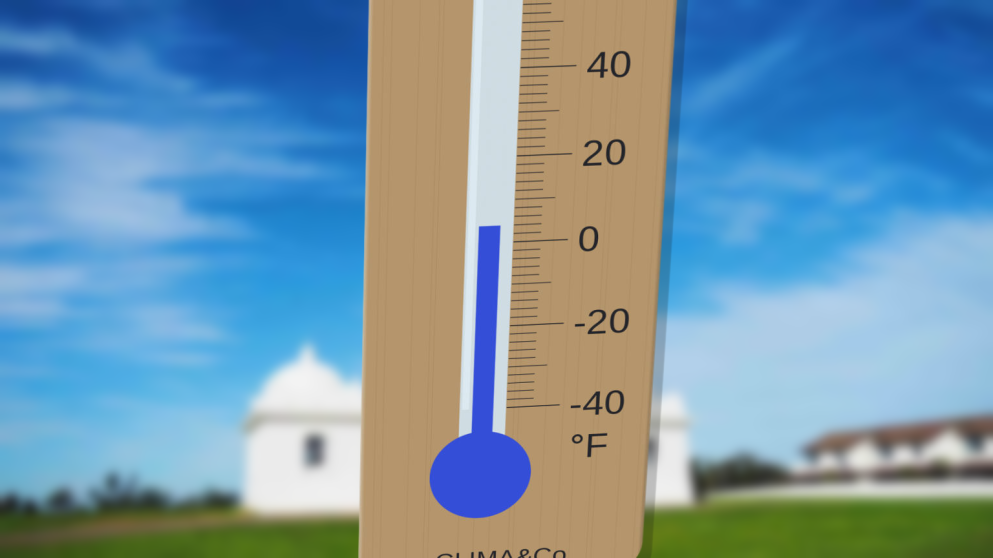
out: **4** °F
